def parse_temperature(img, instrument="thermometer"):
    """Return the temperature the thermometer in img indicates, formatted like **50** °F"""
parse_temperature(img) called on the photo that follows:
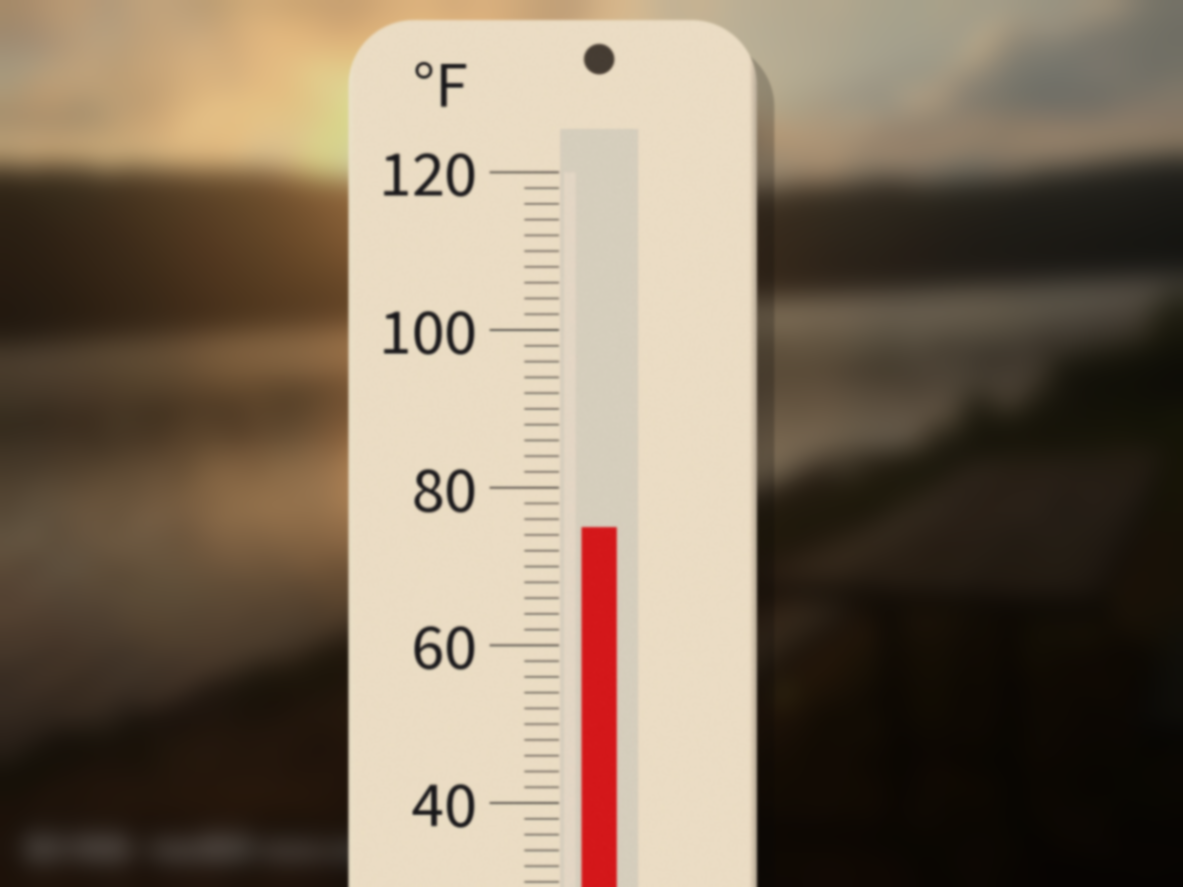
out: **75** °F
